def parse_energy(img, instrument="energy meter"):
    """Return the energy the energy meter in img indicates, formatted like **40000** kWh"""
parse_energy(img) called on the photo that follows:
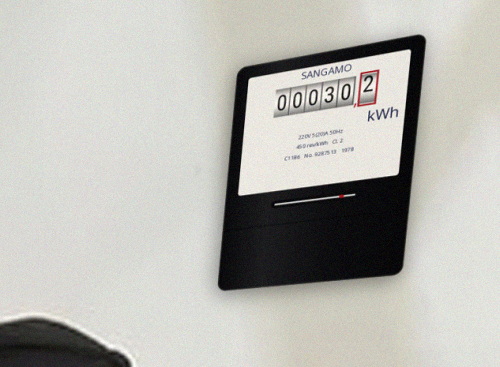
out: **30.2** kWh
